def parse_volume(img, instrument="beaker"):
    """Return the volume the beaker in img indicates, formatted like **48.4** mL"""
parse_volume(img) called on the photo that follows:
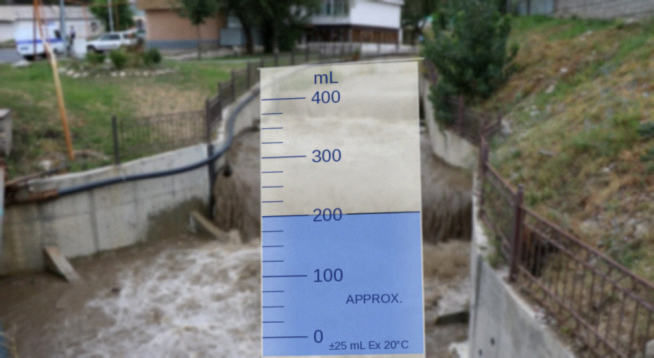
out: **200** mL
